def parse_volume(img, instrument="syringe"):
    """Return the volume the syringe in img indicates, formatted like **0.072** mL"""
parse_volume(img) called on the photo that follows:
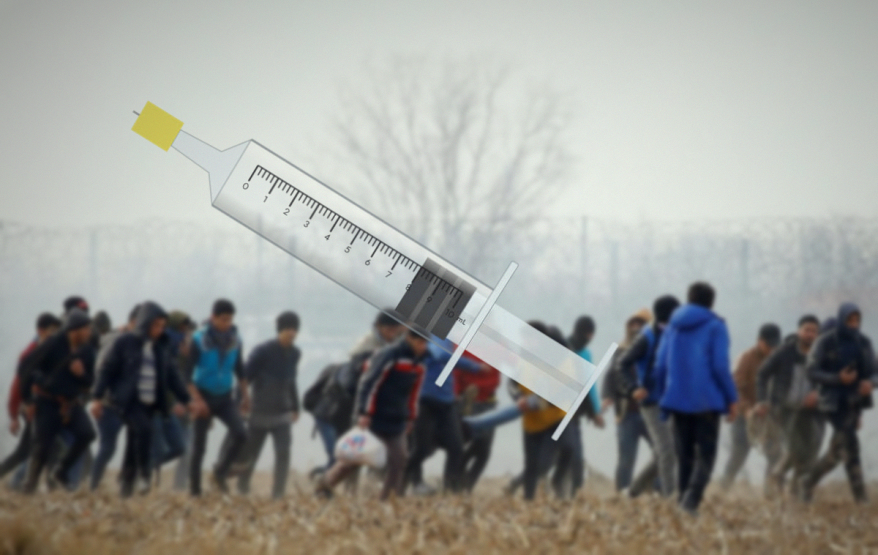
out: **8** mL
